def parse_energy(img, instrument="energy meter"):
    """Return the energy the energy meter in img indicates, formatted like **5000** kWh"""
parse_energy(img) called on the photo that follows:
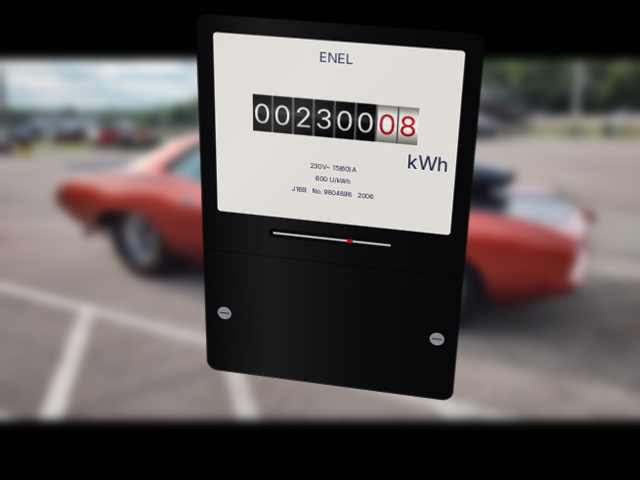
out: **2300.08** kWh
